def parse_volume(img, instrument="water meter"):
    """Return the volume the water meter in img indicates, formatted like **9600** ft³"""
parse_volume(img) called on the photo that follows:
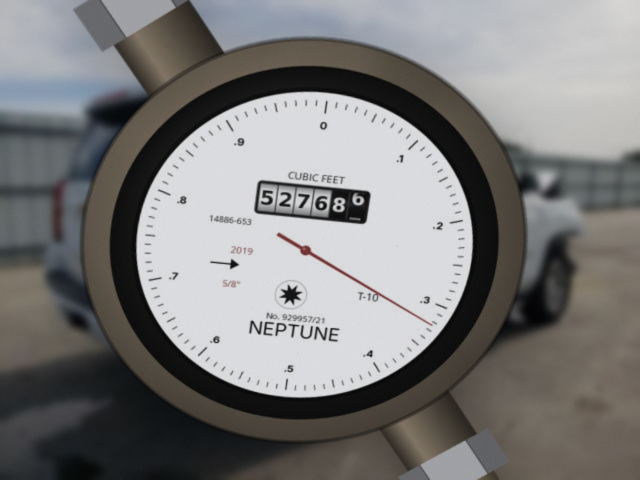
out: **527686.32** ft³
